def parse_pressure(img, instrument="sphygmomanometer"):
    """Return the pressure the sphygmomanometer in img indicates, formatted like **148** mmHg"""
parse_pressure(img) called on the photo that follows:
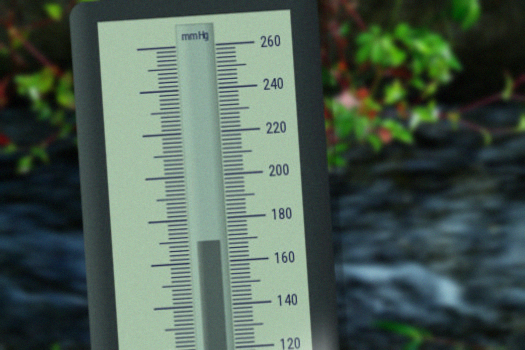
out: **170** mmHg
